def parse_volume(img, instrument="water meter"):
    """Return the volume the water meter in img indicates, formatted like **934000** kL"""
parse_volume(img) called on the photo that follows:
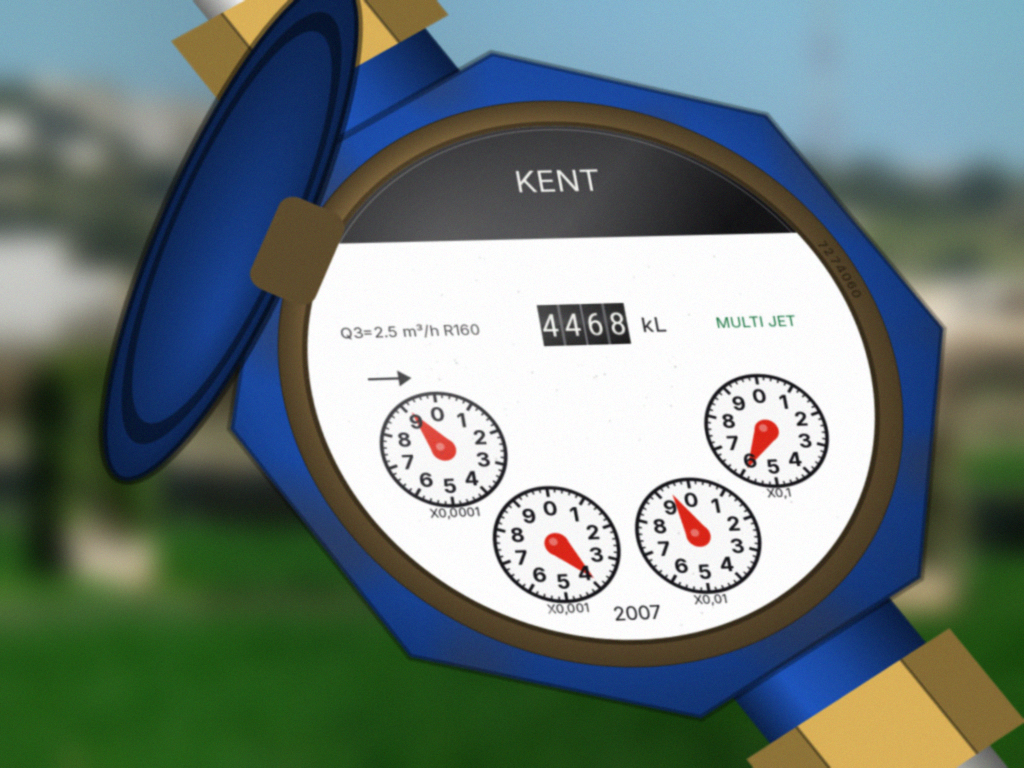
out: **4468.5939** kL
